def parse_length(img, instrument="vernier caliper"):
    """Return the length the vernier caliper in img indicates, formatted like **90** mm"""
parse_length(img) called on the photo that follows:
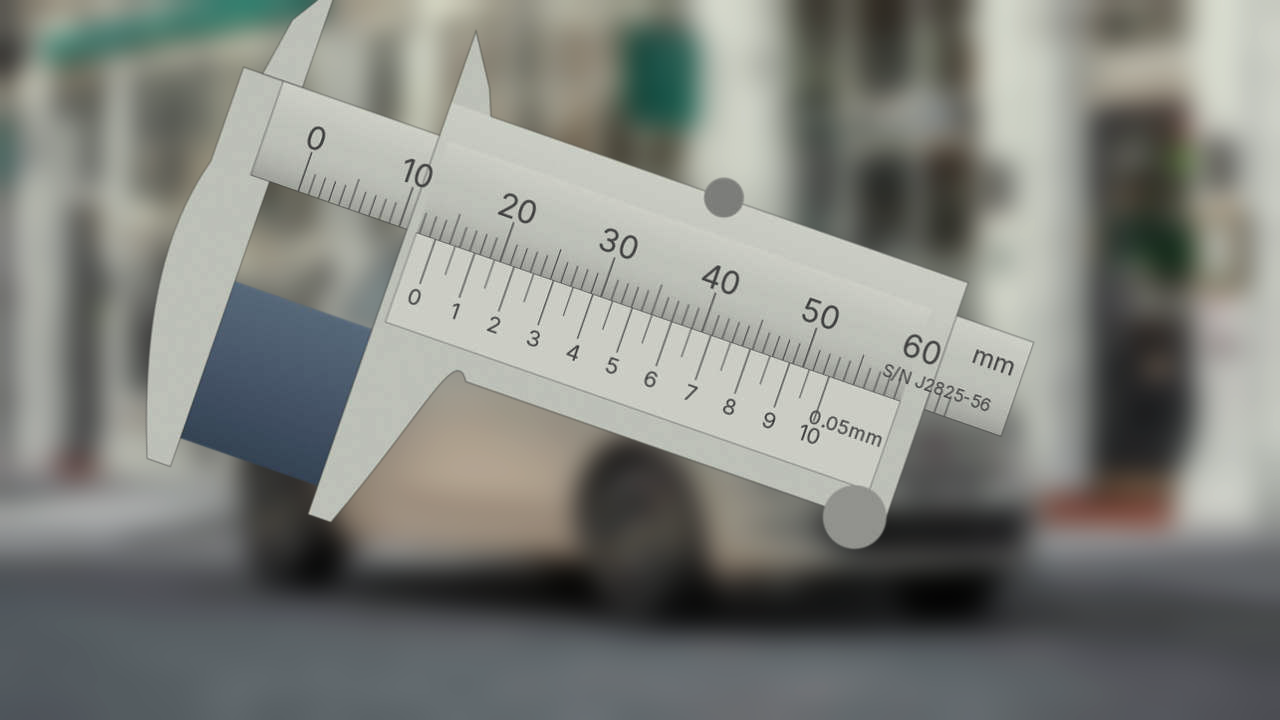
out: **13.6** mm
